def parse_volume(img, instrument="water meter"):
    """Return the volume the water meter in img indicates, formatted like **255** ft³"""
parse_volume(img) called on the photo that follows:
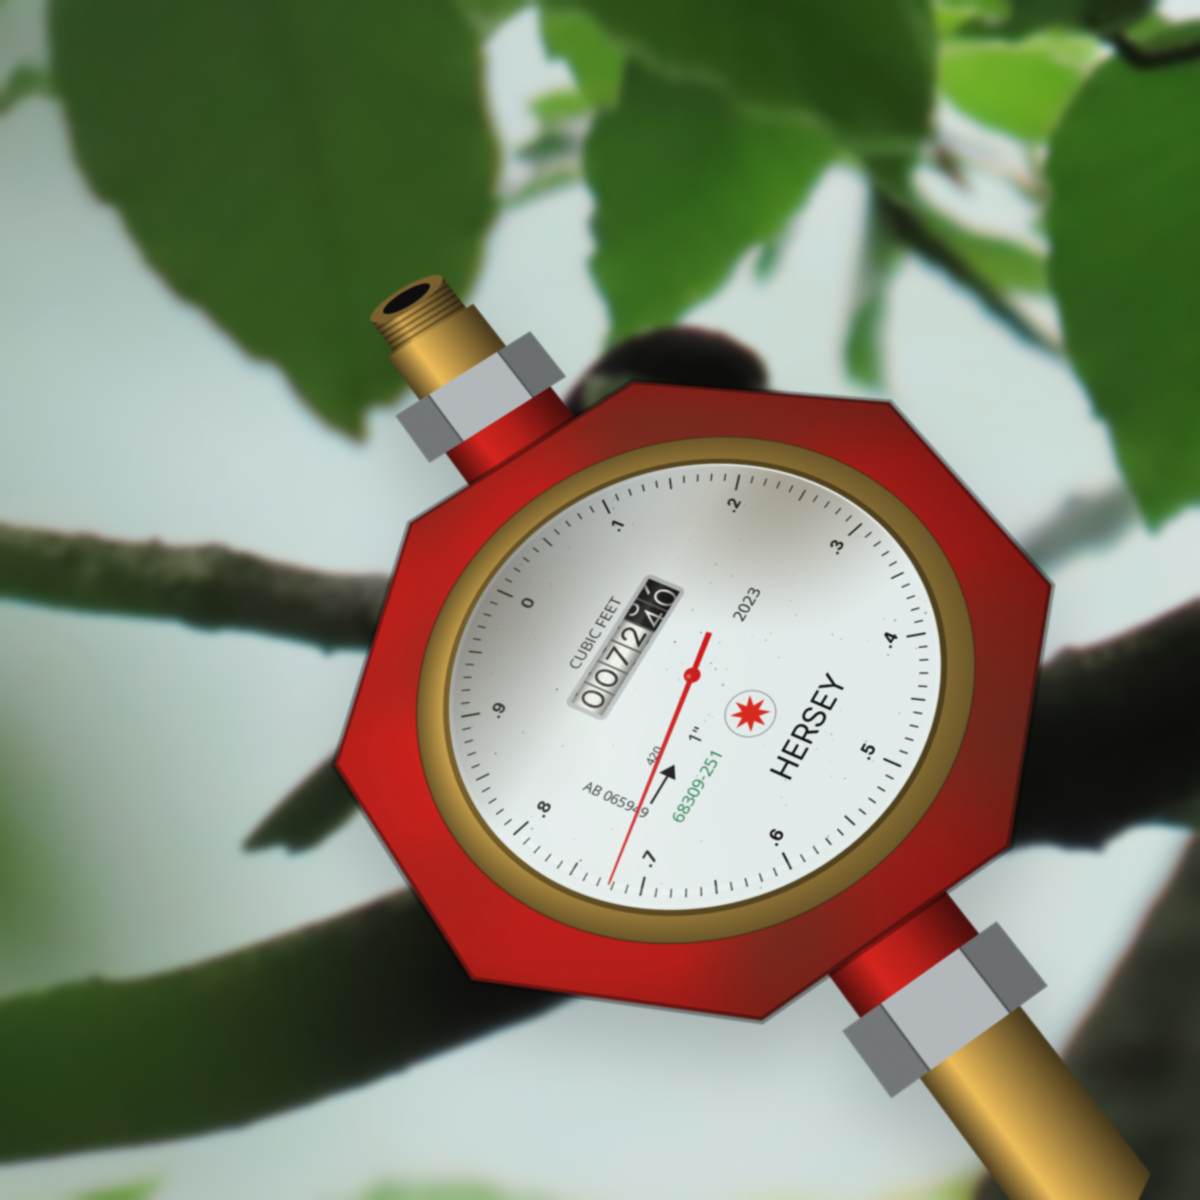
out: **7239.72** ft³
